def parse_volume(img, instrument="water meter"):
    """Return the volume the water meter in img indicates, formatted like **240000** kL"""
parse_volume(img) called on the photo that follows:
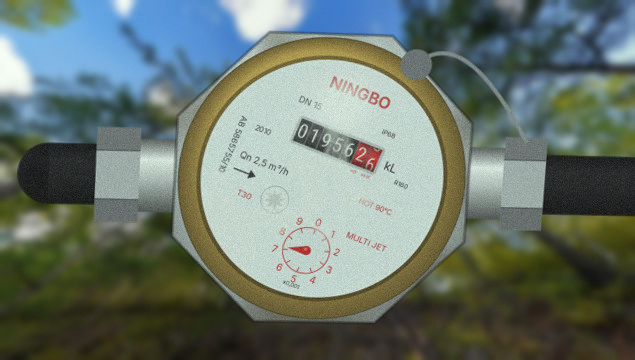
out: **1956.257** kL
